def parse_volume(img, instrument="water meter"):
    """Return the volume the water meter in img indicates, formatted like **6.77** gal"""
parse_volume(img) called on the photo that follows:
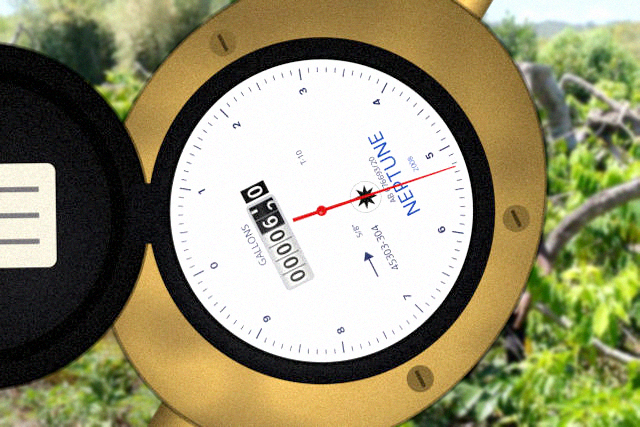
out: **615.2** gal
